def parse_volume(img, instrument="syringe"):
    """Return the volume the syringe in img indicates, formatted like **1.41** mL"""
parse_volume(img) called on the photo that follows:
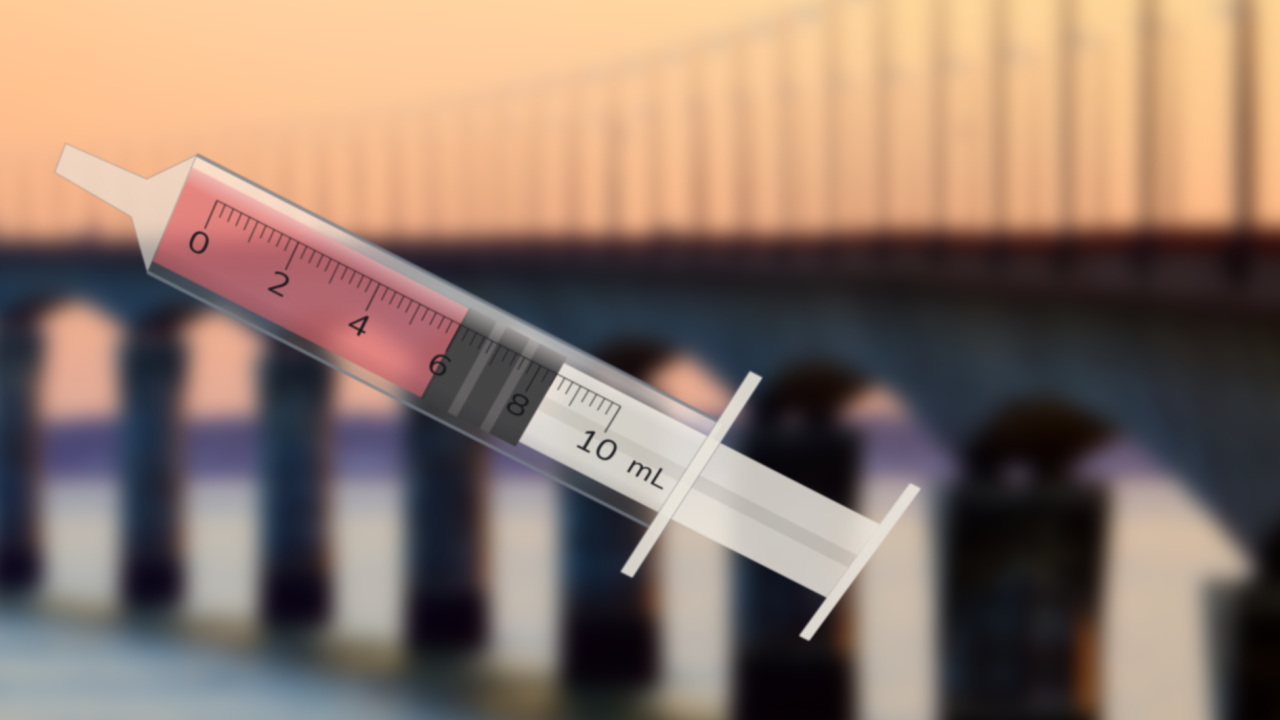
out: **6** mL
